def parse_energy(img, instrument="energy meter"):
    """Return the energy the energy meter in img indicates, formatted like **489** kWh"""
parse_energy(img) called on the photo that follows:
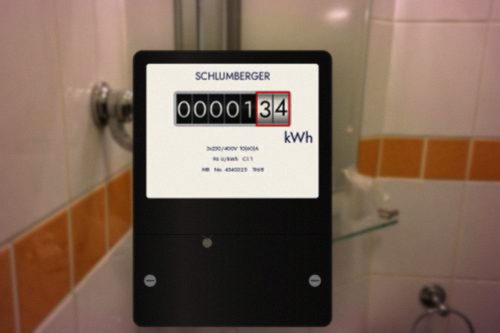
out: **1.34** kWh
